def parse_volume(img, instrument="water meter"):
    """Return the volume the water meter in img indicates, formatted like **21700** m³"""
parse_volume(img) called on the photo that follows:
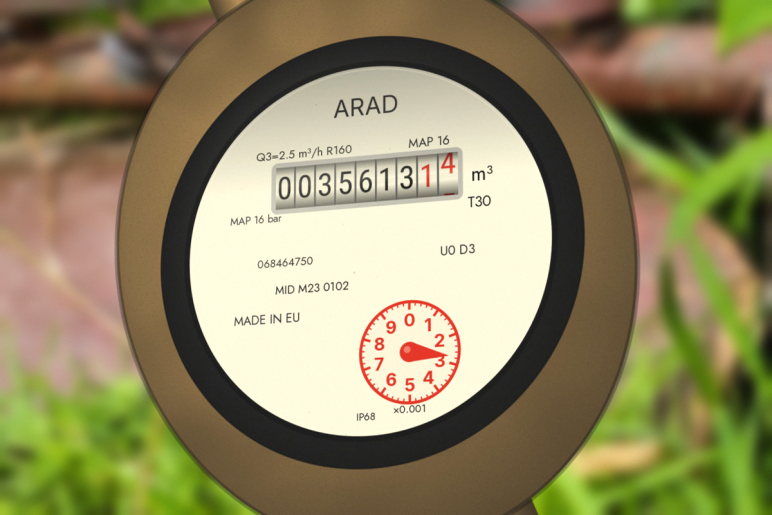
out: **35613.142** m³
